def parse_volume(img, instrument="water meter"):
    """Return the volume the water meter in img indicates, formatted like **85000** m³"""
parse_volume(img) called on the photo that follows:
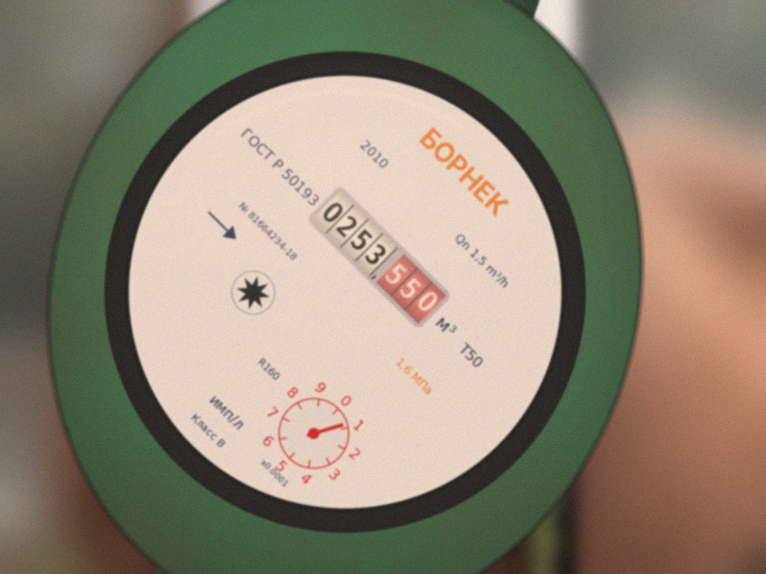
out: **253.5500** m³
